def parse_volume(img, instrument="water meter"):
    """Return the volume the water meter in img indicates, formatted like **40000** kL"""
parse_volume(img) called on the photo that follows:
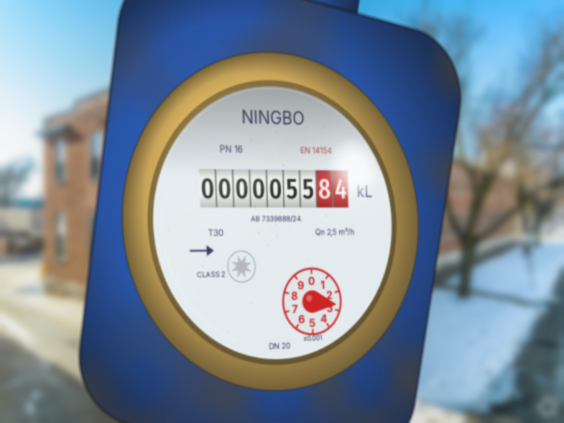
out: **55.842** kL
